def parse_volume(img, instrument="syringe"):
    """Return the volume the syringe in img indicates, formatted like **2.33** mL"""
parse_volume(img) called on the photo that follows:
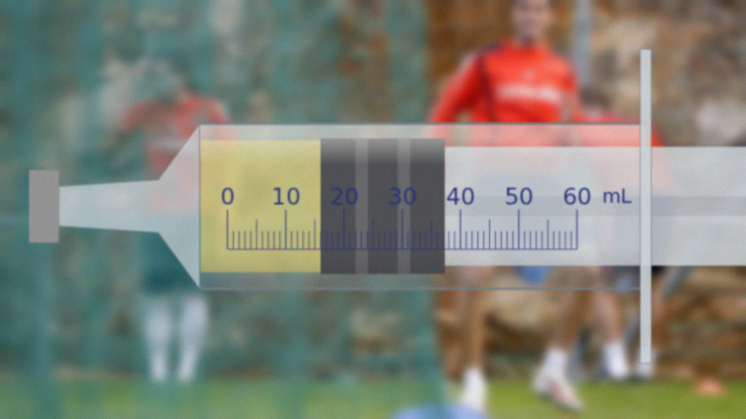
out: **16** mL
